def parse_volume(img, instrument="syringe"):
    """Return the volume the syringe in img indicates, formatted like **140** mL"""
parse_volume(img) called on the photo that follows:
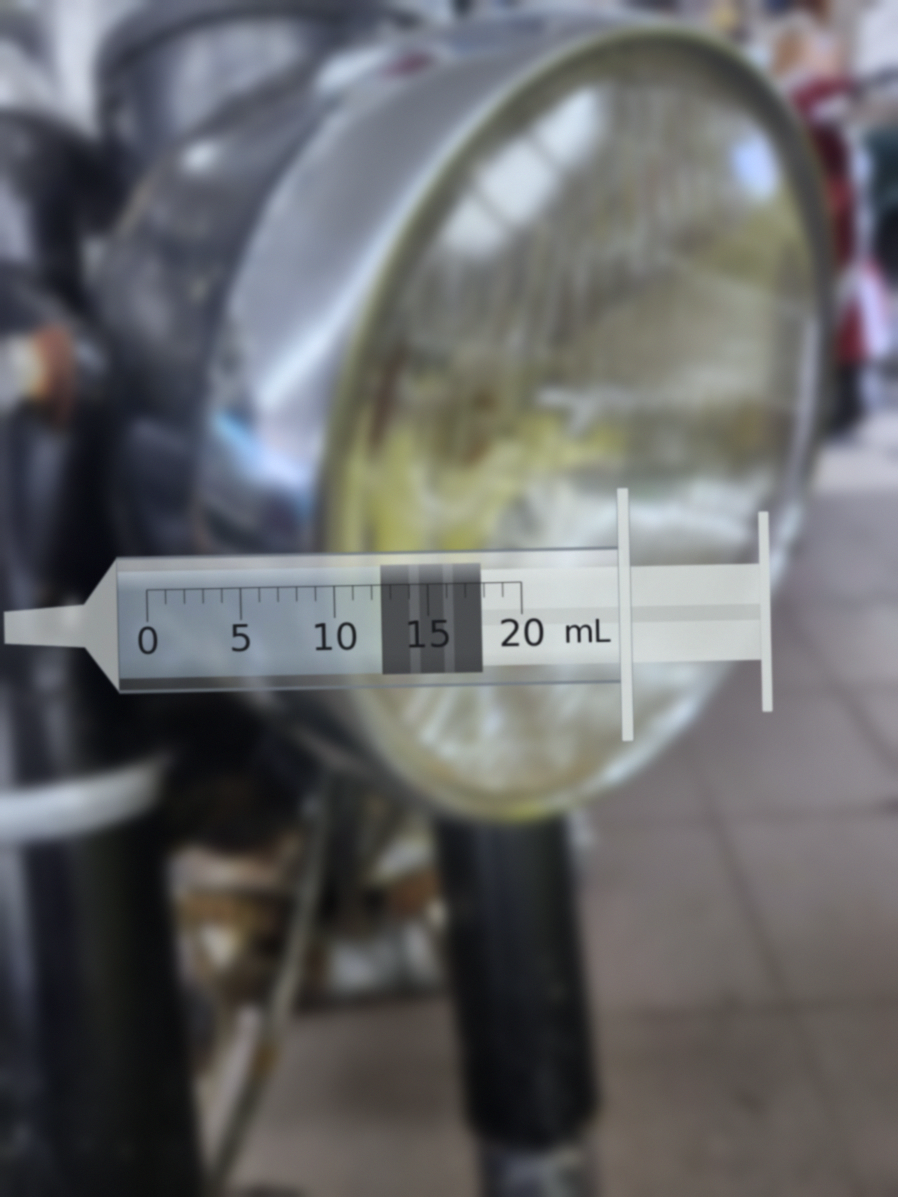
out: **12.5** mL
